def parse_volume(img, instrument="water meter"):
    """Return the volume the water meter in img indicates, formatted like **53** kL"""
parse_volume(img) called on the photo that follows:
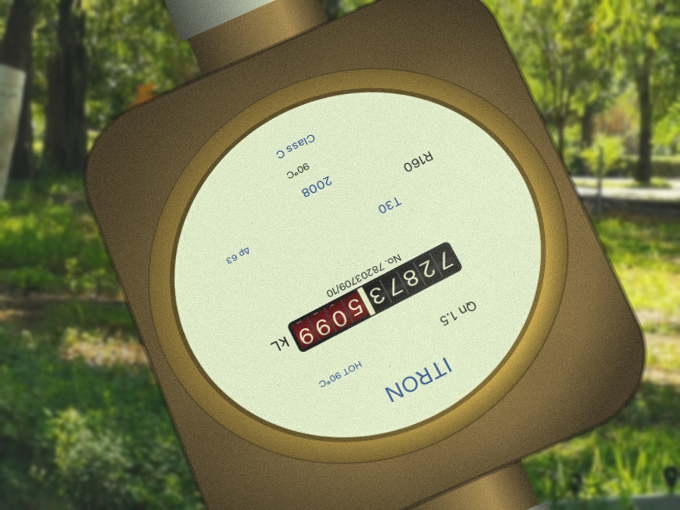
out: **72873.5099** kL
